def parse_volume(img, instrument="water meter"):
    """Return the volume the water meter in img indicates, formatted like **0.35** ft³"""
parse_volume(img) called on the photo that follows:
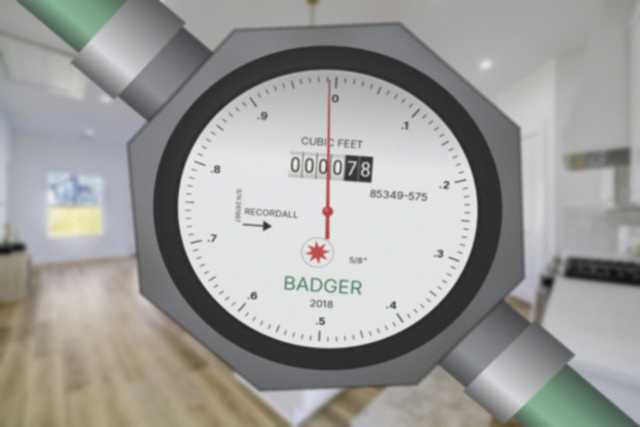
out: **77.99** ft³
